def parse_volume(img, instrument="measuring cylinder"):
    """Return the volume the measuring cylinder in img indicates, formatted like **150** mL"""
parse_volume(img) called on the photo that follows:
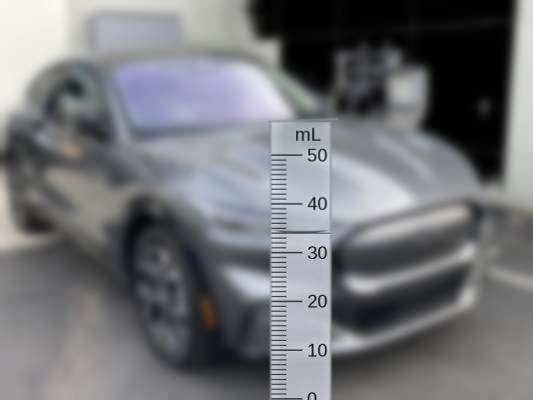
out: **34** mL
